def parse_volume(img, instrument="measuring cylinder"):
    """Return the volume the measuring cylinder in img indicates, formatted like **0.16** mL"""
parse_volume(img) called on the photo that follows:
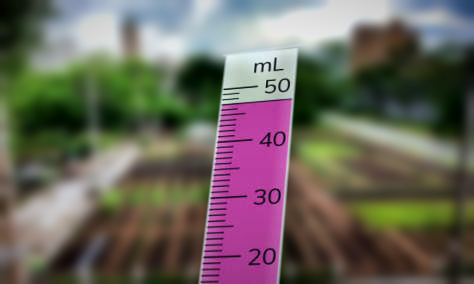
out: **47** mL
